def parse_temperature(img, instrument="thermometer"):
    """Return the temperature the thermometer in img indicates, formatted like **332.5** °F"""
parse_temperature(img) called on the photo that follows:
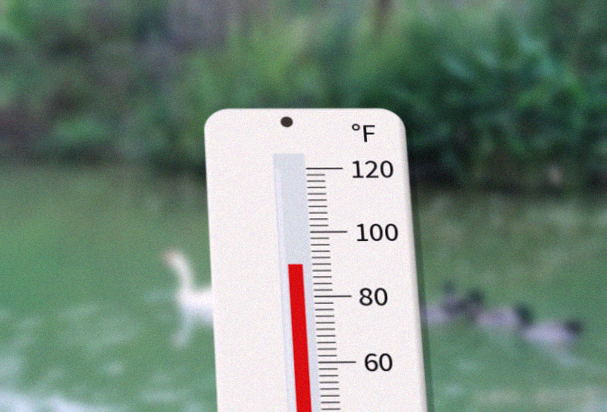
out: **90** °F
